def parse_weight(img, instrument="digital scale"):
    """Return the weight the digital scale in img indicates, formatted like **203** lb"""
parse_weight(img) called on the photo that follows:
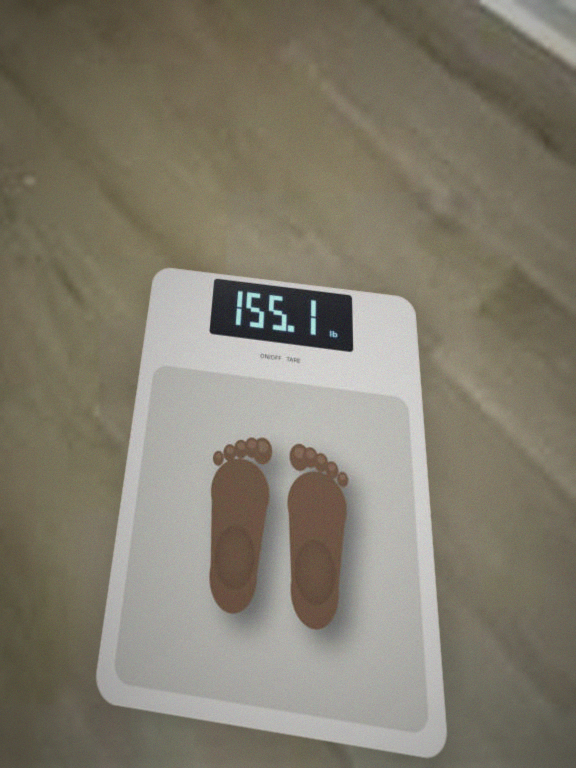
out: **155.1** lb
